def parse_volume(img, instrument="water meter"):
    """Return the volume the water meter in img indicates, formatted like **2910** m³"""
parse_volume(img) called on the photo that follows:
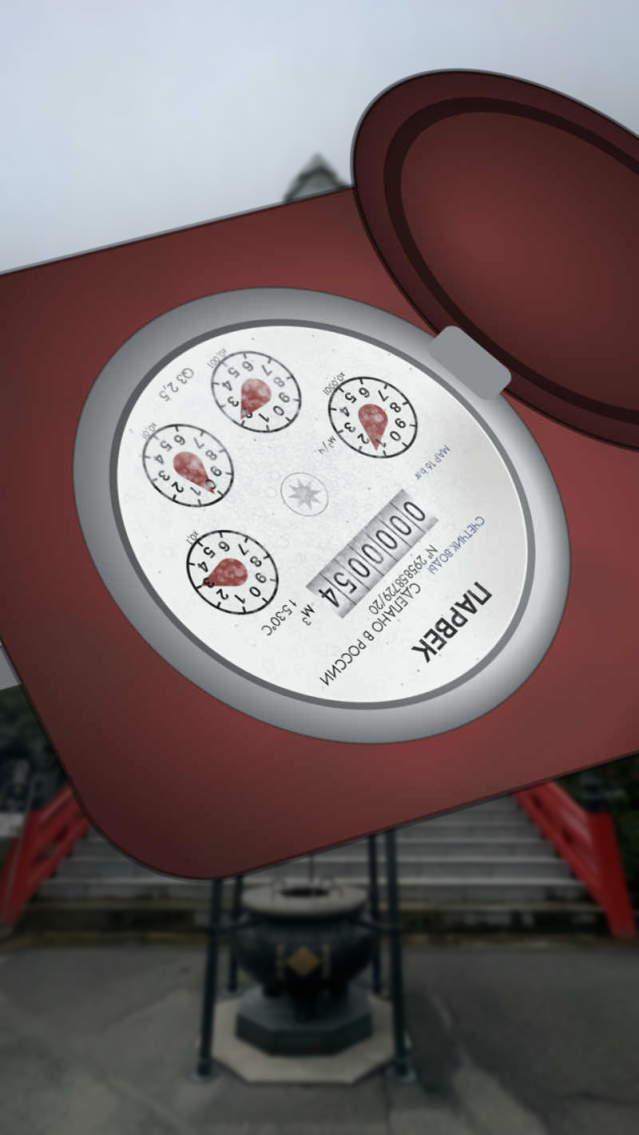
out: **54.3021** m³
